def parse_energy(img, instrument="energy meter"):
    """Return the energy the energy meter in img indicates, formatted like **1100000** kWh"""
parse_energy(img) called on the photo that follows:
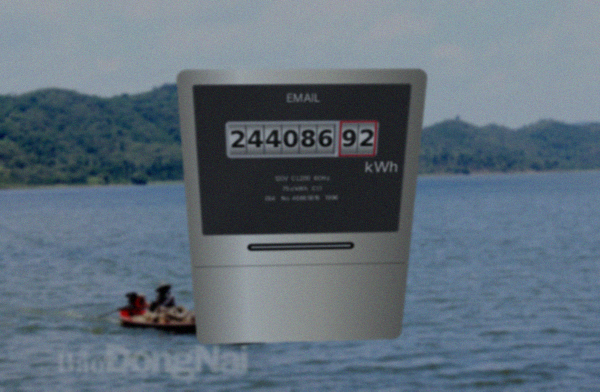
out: **244086.92** kWh
